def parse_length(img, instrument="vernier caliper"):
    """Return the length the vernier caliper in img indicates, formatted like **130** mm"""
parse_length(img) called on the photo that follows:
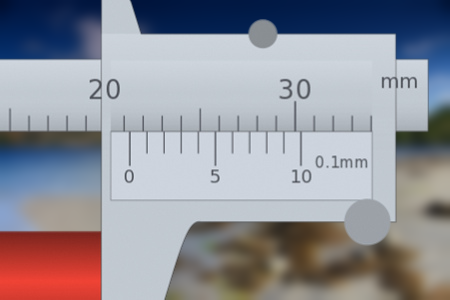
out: **21.3** mm
